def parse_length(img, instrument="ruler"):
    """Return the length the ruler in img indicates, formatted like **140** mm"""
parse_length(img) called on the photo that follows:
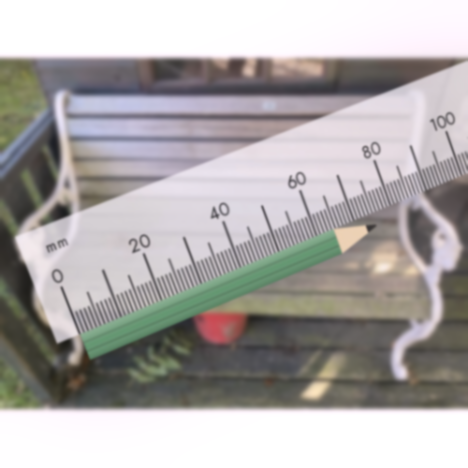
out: **75** mm
